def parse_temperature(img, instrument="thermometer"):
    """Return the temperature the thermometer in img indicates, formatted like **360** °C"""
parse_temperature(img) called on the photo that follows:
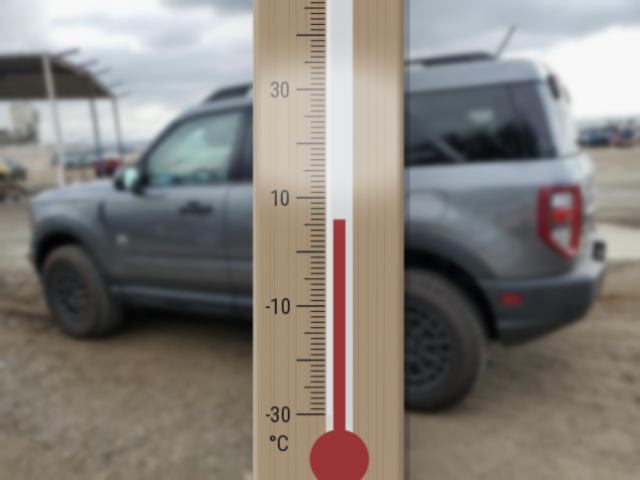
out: **6** °C
